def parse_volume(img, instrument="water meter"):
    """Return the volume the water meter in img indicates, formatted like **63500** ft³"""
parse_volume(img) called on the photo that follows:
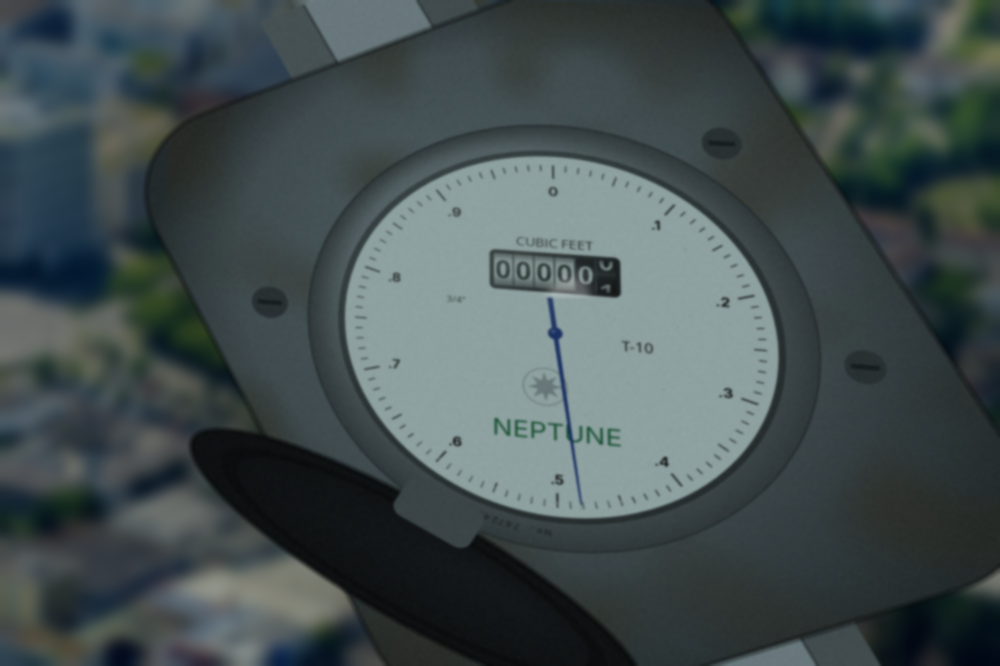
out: **0.48** ft³
